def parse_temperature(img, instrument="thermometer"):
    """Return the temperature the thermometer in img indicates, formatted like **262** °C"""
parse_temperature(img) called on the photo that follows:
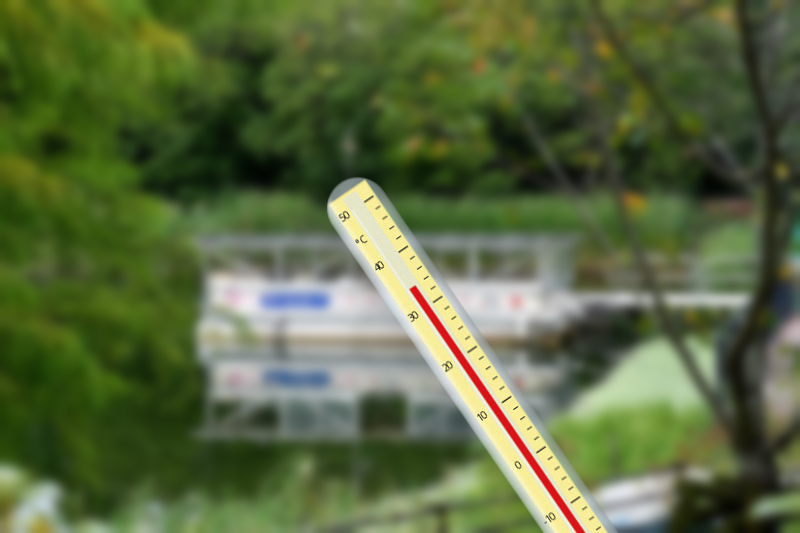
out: **34** °C
